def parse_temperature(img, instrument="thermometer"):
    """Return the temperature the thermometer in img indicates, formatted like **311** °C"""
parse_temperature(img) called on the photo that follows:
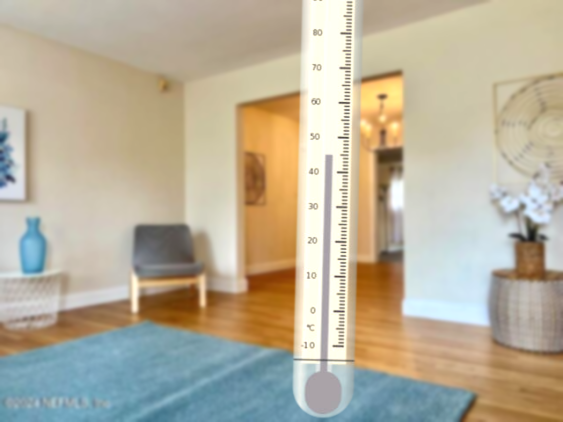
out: **45** °C
